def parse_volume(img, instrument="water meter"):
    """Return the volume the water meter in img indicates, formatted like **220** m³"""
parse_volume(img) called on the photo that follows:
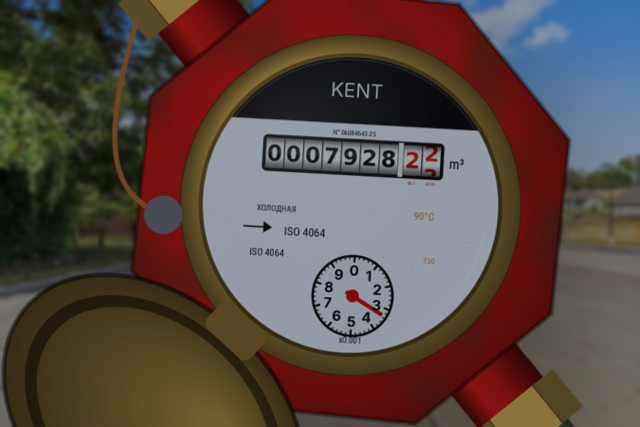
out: **7928.223** m³
